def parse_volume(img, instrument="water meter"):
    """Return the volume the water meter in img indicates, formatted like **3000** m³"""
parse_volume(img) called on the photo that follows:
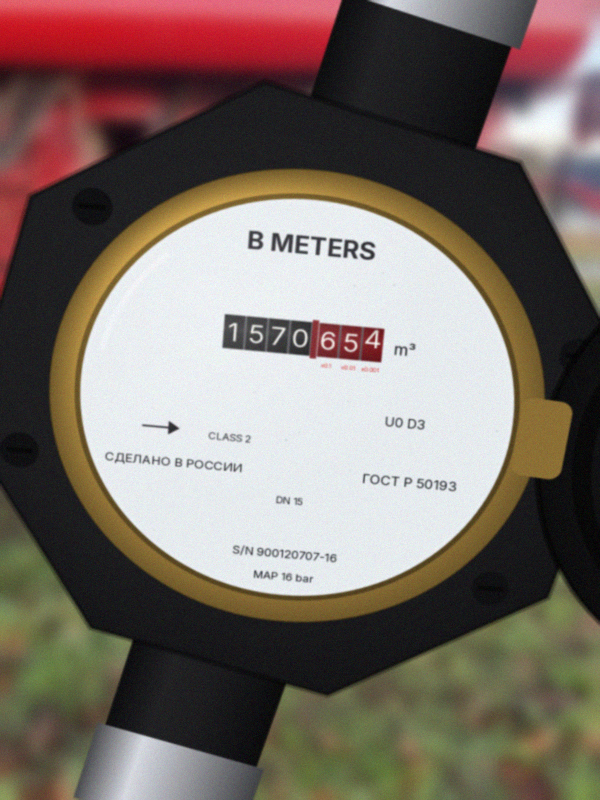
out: **1570.654** m³
